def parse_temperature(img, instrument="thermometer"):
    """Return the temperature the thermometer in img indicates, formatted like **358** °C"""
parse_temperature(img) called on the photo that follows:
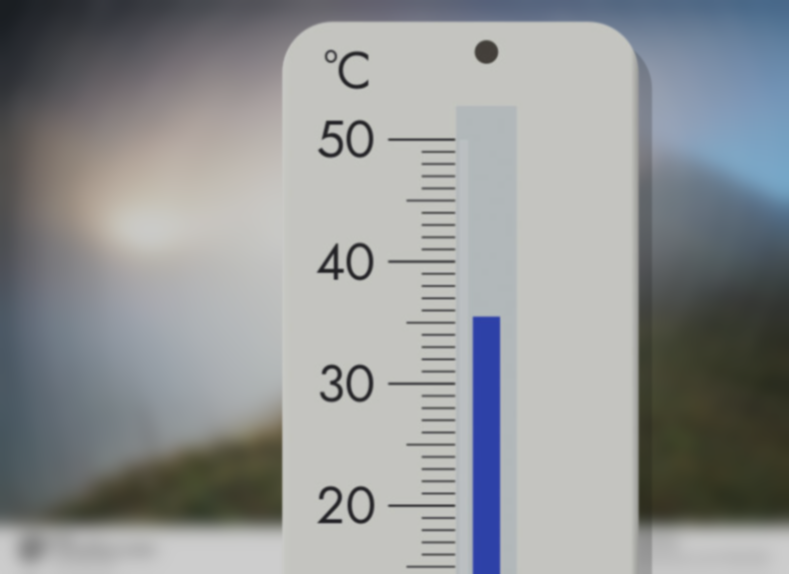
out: **35.5** °C
